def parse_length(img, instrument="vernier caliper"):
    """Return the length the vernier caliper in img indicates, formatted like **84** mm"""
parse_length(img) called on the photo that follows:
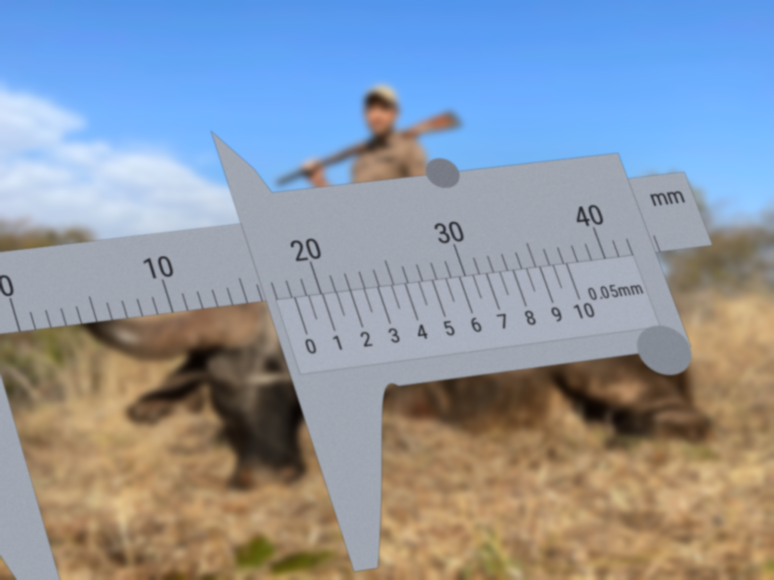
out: **18.2** mm
